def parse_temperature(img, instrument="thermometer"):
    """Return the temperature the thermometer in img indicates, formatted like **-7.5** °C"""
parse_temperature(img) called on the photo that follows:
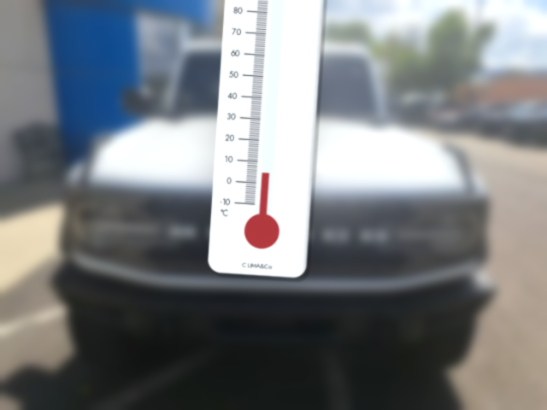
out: **5** °C
